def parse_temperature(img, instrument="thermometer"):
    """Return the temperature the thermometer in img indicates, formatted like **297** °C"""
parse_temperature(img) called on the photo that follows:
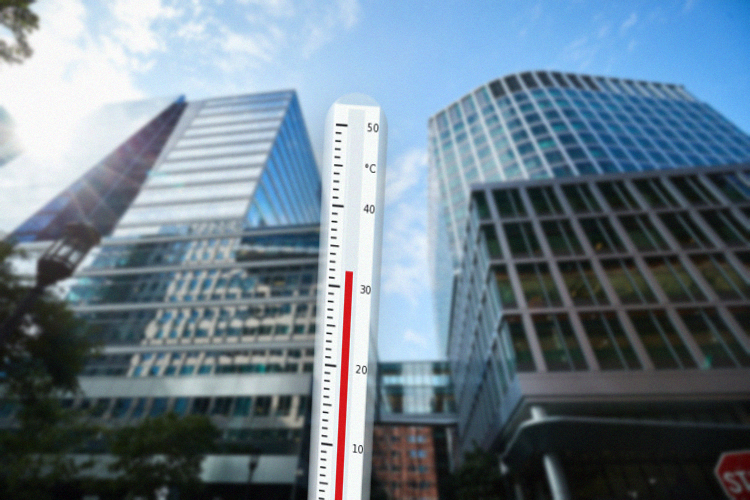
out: **32** °C
